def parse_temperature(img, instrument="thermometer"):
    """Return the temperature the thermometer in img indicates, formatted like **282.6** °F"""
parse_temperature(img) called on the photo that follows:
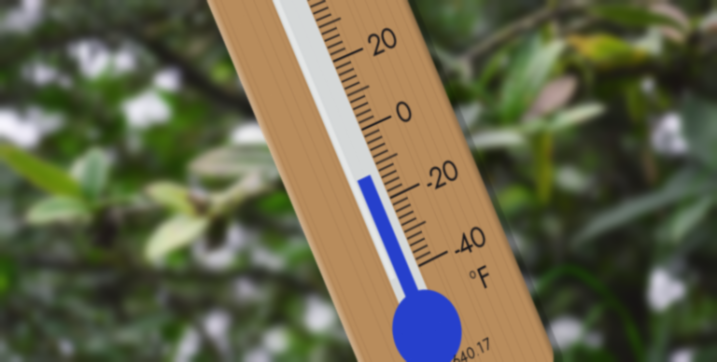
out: **-12** °F
